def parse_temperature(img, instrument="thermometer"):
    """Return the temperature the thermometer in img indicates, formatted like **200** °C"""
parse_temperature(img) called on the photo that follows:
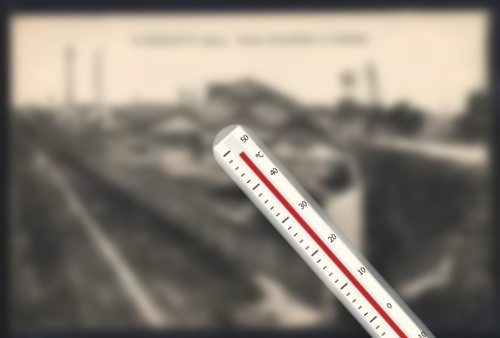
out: **48** °C
